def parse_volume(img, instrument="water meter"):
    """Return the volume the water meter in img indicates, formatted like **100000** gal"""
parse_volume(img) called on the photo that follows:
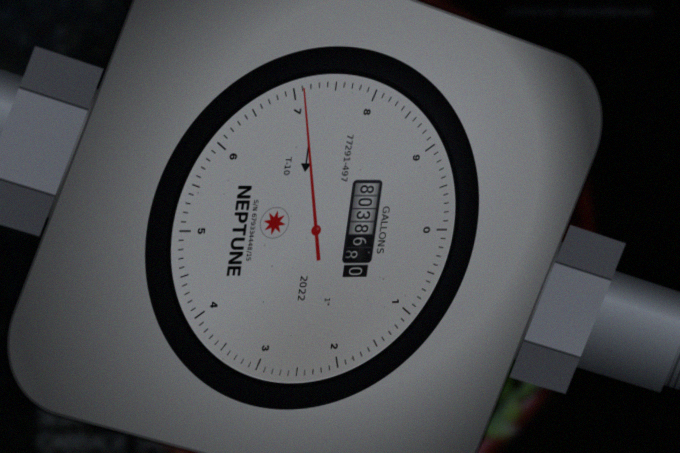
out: **8038677.1** gal
